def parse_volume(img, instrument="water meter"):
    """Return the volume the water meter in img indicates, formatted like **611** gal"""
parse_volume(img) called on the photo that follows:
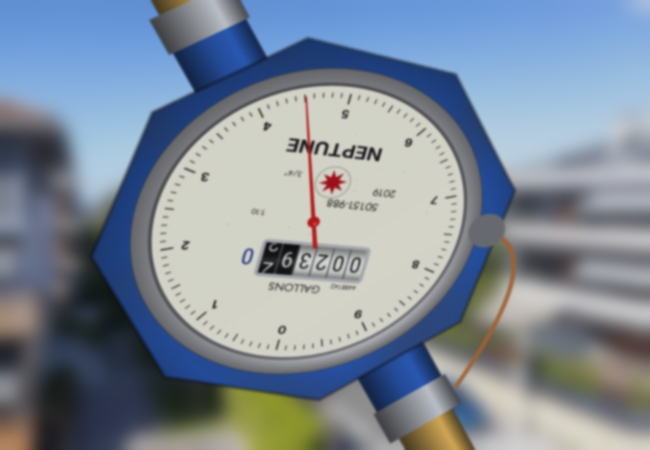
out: **23924.5** gal
